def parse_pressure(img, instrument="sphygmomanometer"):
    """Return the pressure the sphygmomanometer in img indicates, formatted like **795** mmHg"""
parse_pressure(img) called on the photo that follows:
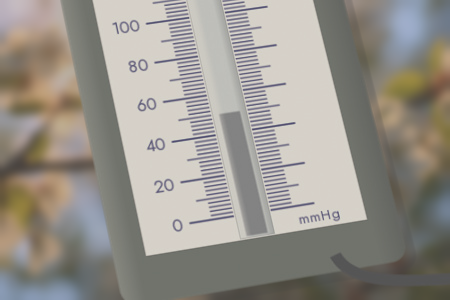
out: **50** mmHg
